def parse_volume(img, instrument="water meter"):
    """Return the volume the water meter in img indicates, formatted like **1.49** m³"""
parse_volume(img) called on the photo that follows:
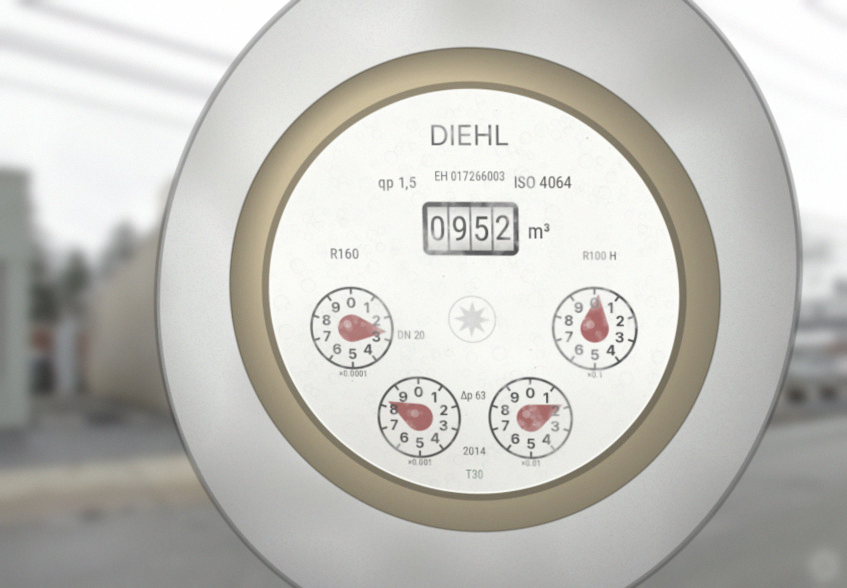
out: **952.0182** m³
